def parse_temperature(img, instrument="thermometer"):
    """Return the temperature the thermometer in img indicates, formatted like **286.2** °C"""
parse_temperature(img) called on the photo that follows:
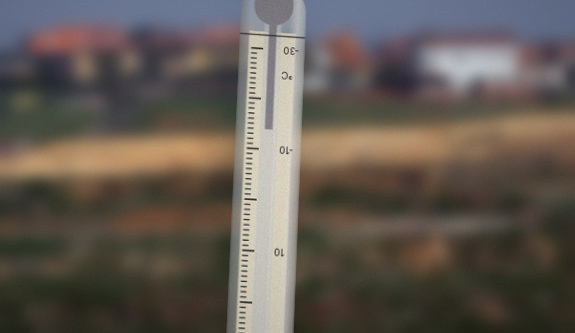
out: **-14** °C
